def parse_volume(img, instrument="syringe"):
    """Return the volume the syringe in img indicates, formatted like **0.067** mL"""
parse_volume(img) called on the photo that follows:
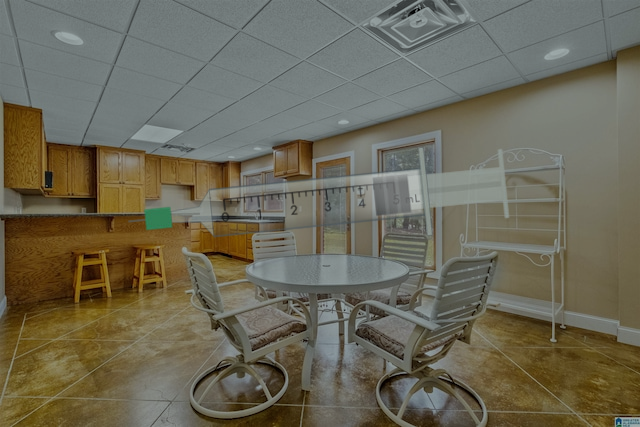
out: **4.4** mL
